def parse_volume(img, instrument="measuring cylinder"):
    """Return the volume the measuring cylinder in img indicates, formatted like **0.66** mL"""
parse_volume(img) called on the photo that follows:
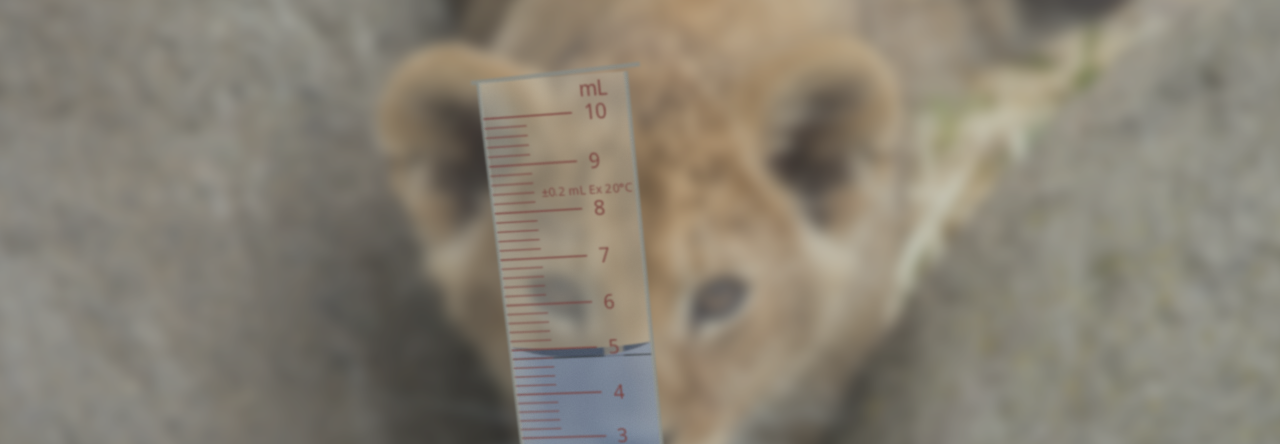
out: **4.8** mL
